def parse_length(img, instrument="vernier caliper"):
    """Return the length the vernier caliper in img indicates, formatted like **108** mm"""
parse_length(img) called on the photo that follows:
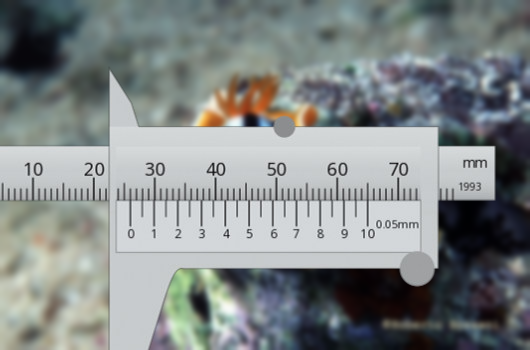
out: **26.0** mm
